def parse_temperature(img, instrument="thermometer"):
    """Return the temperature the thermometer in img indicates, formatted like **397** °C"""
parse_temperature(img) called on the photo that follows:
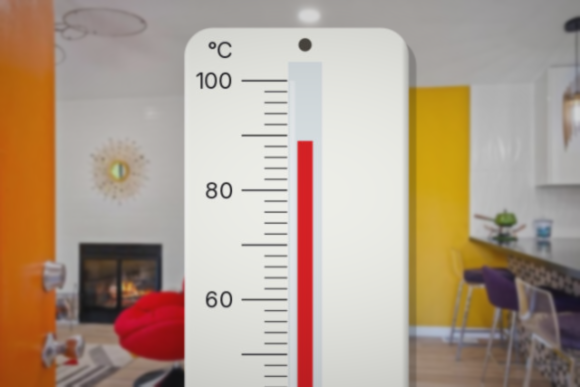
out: **89** °C
